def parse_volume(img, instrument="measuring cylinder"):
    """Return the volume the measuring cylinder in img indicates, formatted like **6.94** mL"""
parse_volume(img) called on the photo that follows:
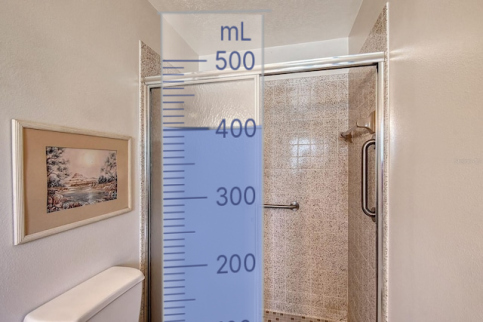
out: **400** mL
